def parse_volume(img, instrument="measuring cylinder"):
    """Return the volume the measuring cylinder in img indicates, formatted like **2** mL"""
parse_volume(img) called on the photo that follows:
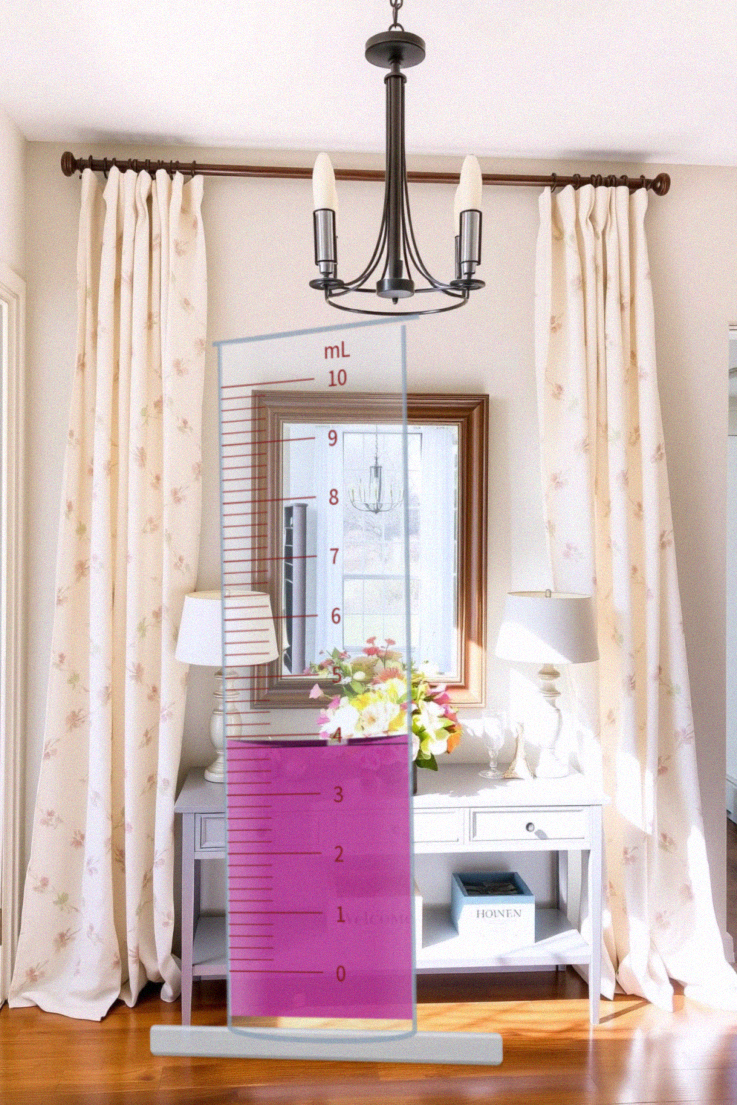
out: **3.8** mL
